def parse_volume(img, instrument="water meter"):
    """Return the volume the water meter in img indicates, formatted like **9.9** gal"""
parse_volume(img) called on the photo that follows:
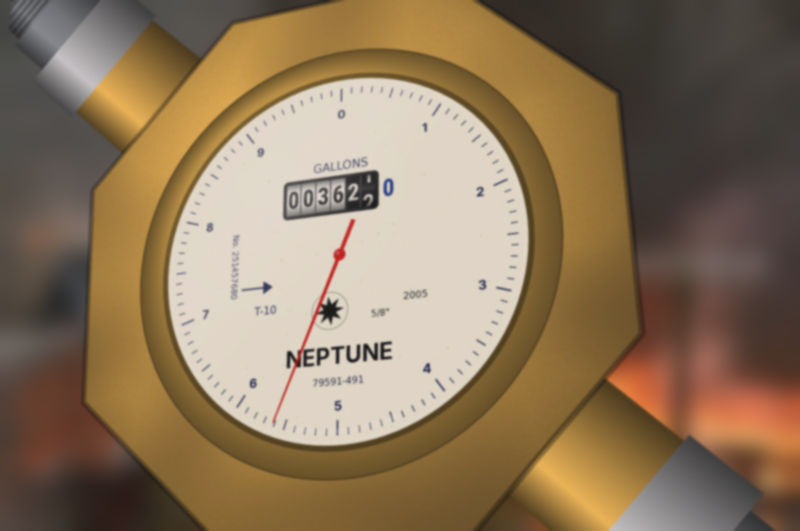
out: **36215.6** gal
